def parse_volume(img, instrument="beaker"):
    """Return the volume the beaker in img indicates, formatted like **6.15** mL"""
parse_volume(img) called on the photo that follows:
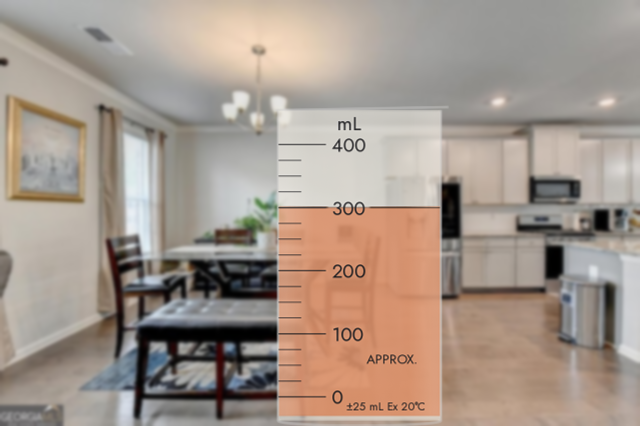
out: **300** mL
